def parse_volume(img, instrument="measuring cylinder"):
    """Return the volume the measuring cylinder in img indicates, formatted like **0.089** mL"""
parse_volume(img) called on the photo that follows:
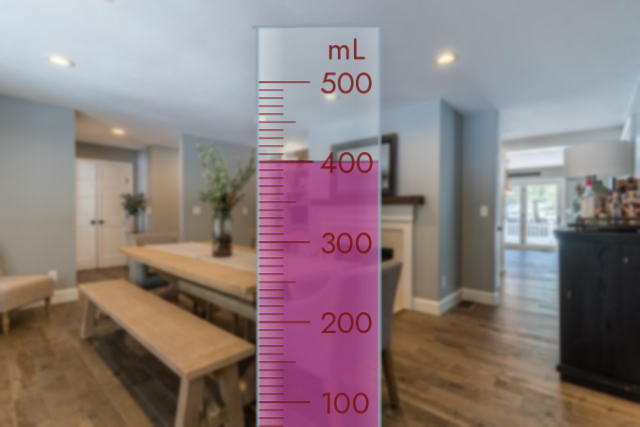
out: **400** mL
